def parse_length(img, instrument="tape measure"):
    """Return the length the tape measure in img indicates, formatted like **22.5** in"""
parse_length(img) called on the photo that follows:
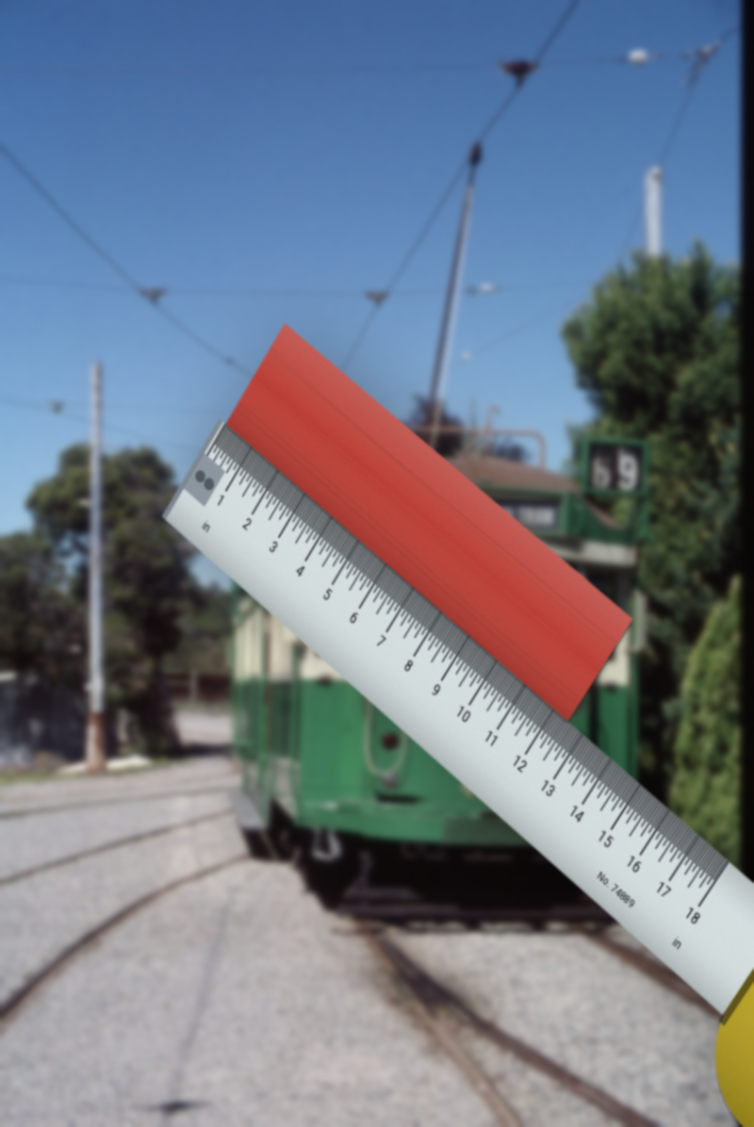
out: **12.5** in
